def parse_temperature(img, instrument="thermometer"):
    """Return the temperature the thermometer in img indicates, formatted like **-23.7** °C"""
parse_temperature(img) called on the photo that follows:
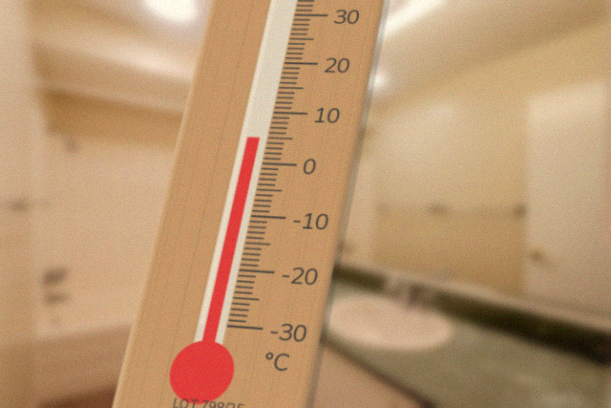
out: **5** °C
